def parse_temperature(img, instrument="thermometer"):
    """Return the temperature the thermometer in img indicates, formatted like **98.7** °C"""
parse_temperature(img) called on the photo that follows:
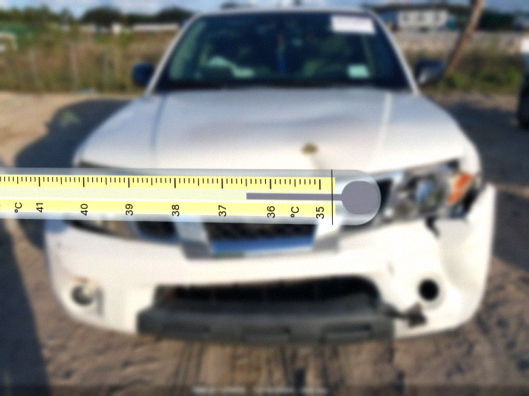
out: **36.5** °C
